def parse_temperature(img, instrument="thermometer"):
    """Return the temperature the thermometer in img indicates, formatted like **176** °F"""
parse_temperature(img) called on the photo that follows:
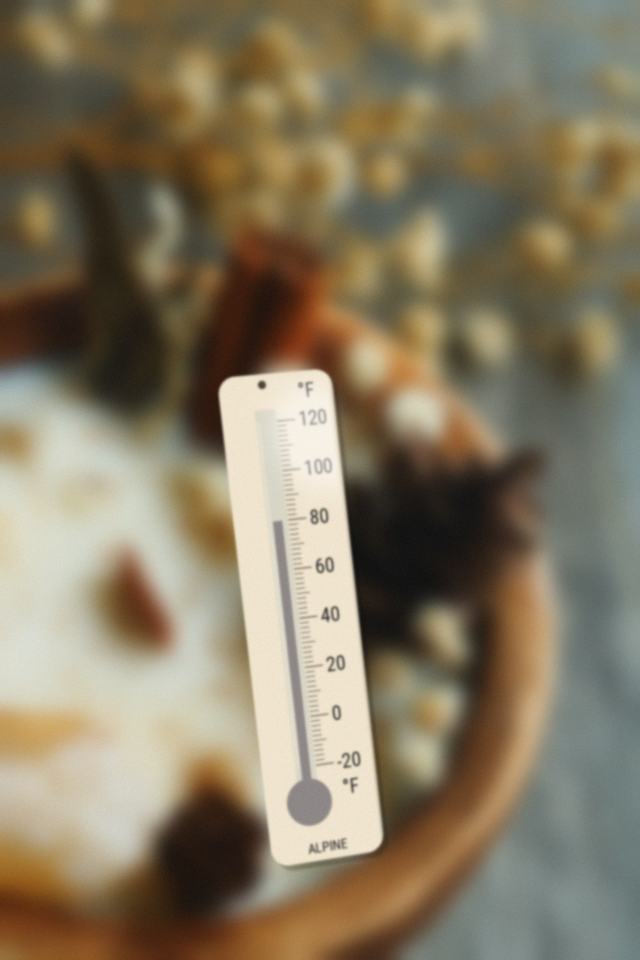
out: **80** °F
